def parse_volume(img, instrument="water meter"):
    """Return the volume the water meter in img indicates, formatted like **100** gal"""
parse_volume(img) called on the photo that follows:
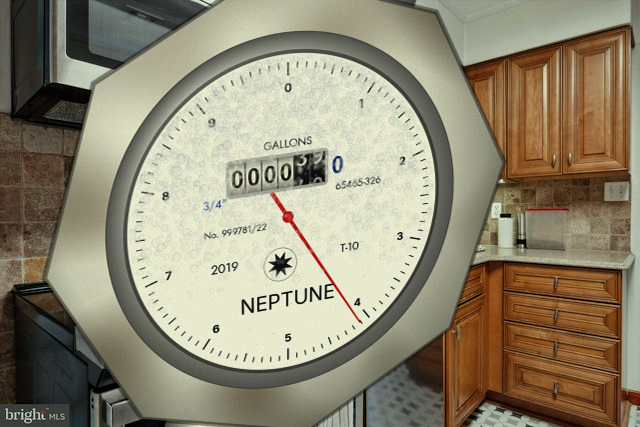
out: **394.1** gal
